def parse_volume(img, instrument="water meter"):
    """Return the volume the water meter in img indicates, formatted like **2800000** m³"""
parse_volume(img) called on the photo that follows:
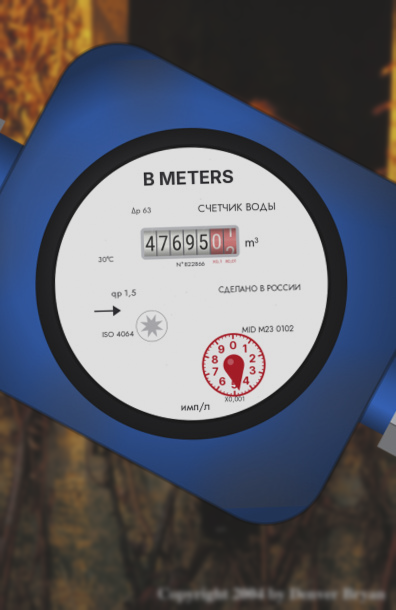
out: **47695.014** m³
